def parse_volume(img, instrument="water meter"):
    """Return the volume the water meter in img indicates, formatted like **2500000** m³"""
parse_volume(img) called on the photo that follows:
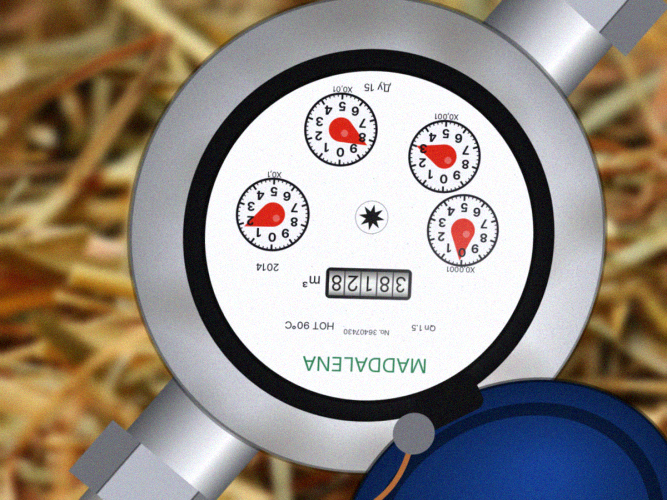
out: **38128.1830** m³
